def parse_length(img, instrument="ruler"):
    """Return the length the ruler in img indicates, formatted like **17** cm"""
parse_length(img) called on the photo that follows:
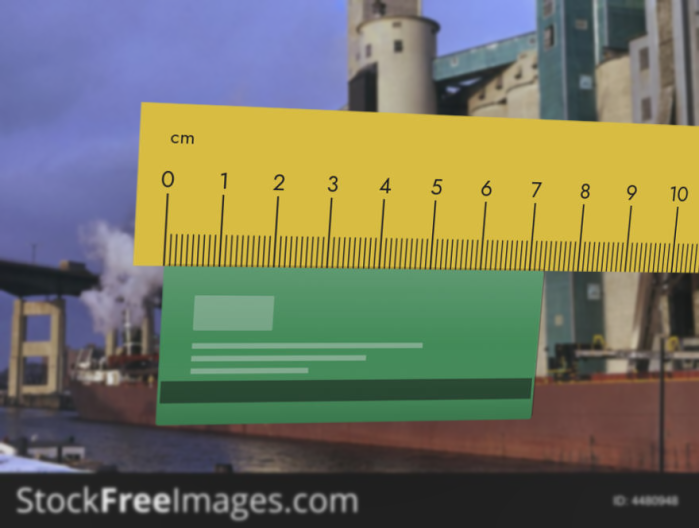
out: **7.3** cm
